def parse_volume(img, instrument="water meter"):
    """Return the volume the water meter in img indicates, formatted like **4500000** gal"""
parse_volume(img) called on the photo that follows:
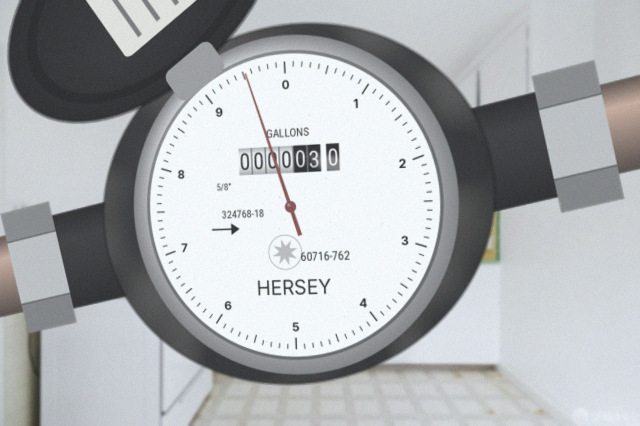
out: **29.5** gal
